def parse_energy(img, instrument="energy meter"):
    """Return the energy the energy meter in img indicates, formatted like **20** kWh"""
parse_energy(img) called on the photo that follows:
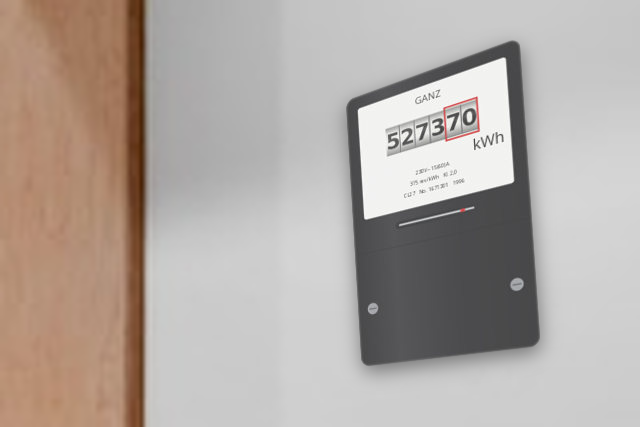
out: **5273.70** kWh
